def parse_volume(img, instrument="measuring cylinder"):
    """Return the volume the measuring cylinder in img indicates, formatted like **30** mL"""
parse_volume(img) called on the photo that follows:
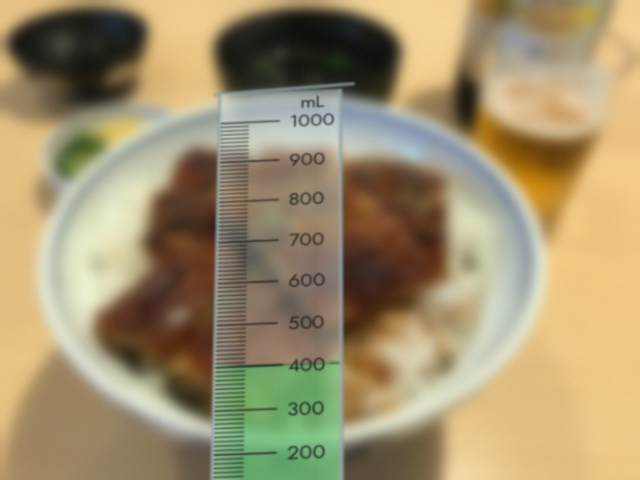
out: **400** mL
